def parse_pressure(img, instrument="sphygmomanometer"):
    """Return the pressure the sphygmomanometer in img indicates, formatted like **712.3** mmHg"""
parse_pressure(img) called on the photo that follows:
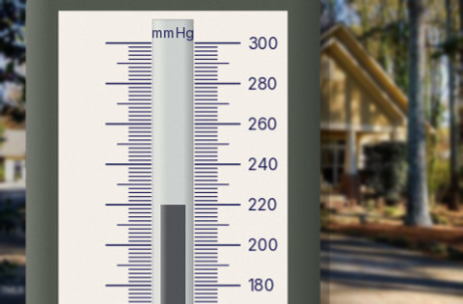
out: **220** mmHg
